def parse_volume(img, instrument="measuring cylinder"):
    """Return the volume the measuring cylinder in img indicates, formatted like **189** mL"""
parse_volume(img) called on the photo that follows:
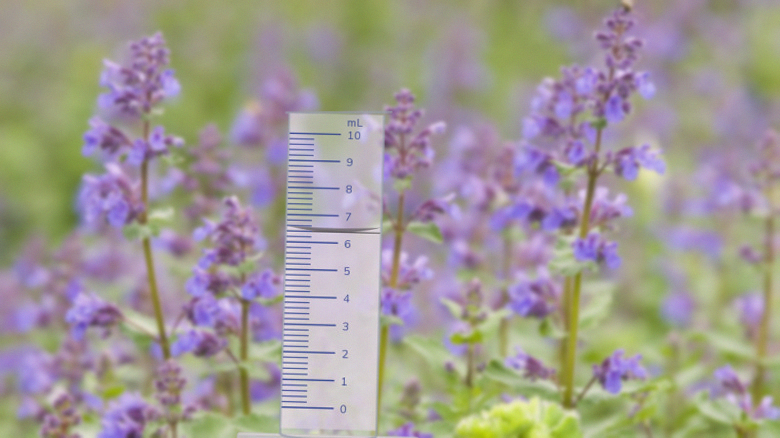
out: **6.4** mL
